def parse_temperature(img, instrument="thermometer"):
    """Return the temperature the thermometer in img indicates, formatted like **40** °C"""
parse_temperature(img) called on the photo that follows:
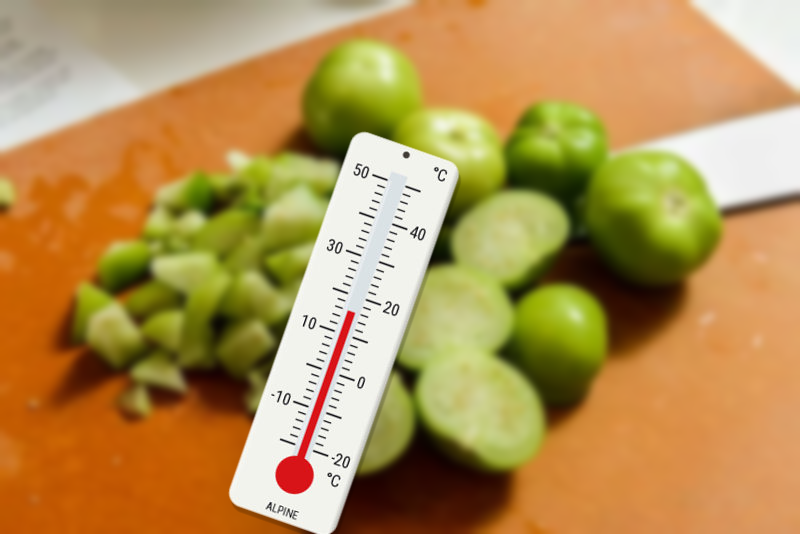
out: **16** °C
